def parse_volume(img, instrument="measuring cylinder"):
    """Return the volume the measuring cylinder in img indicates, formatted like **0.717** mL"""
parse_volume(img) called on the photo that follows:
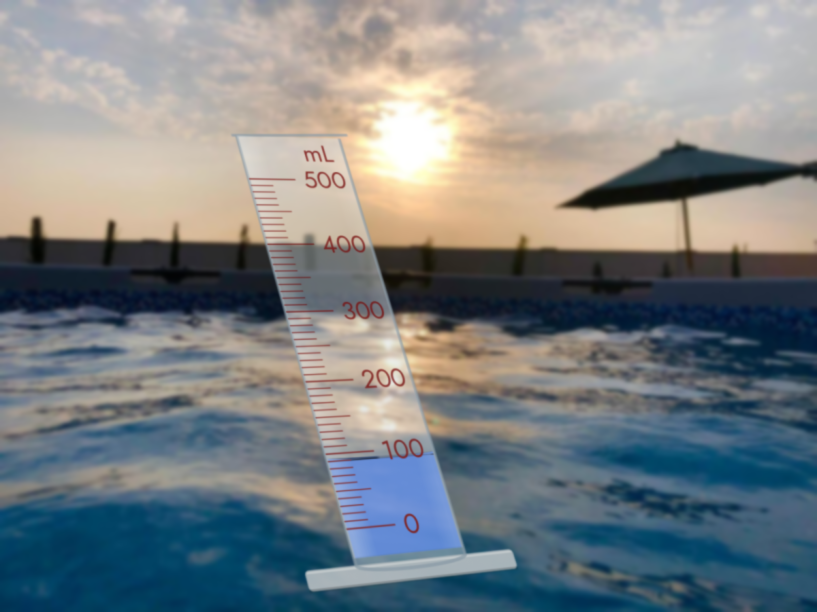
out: **90** mL
